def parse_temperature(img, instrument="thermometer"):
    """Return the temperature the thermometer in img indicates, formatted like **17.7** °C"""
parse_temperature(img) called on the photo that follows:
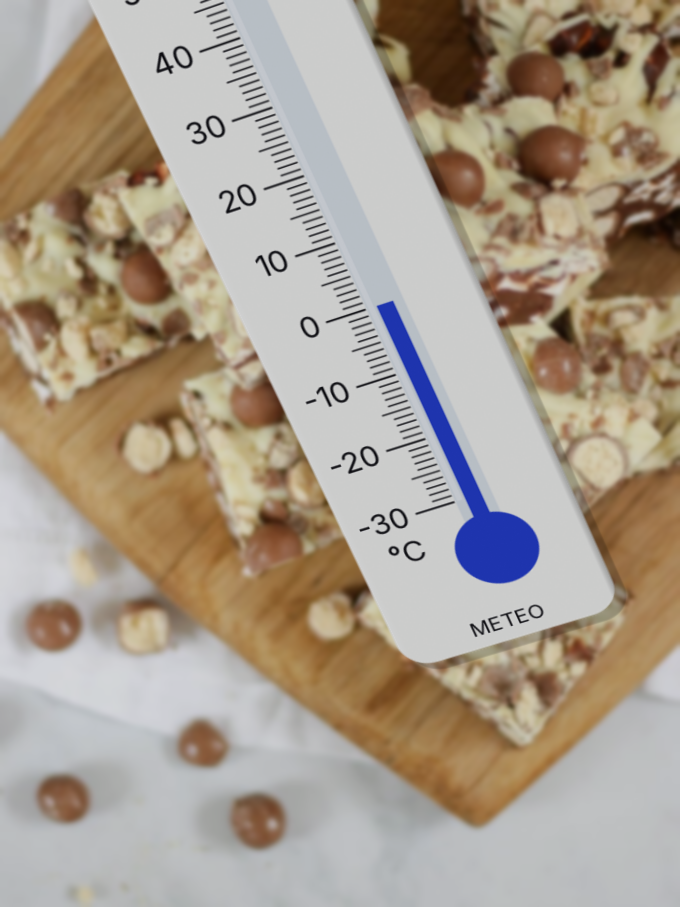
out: **0** °C
